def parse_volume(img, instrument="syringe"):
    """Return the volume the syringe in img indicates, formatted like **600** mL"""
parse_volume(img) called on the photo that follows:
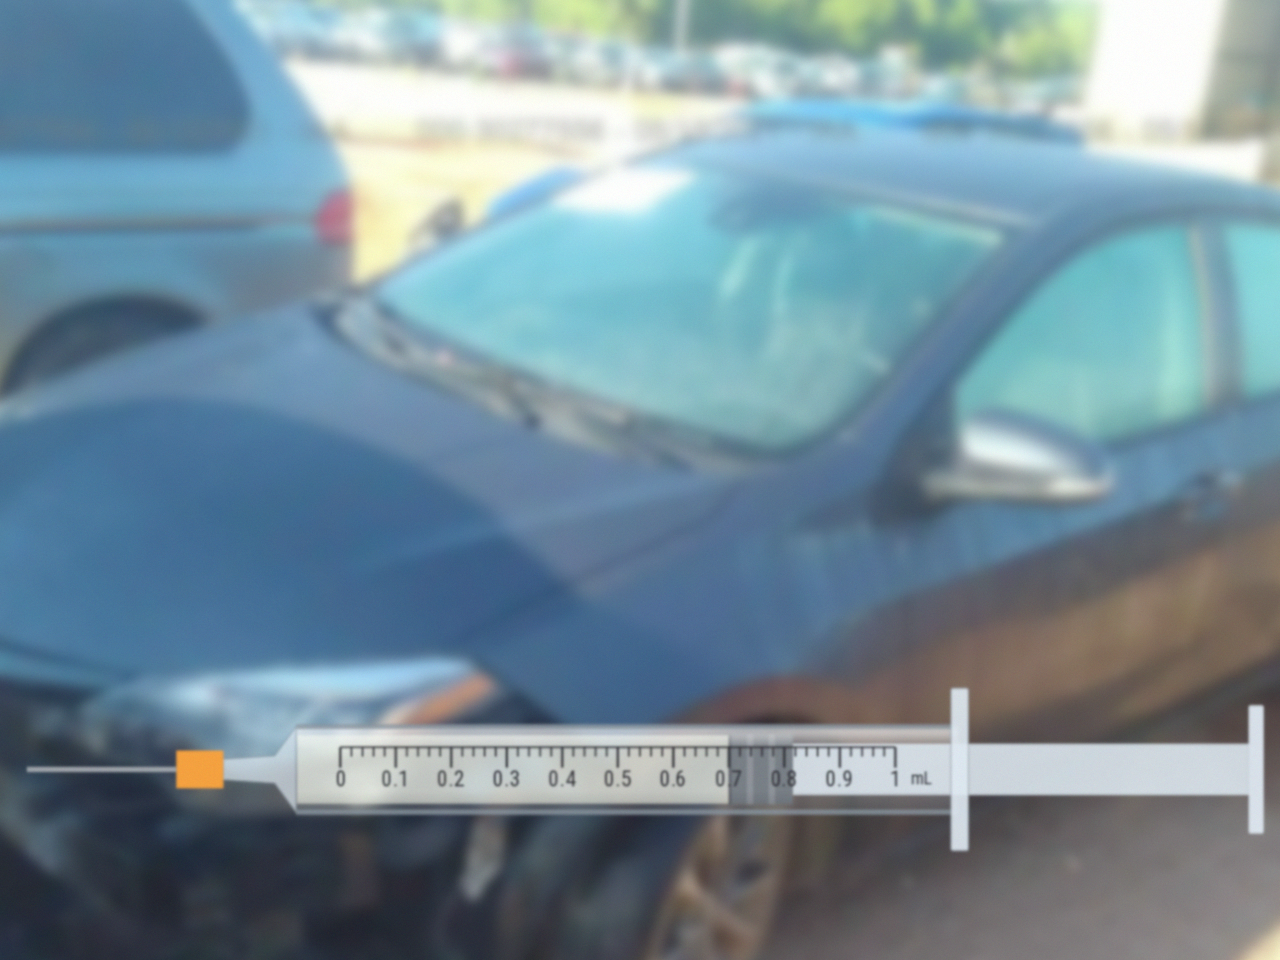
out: **0.7** mL
